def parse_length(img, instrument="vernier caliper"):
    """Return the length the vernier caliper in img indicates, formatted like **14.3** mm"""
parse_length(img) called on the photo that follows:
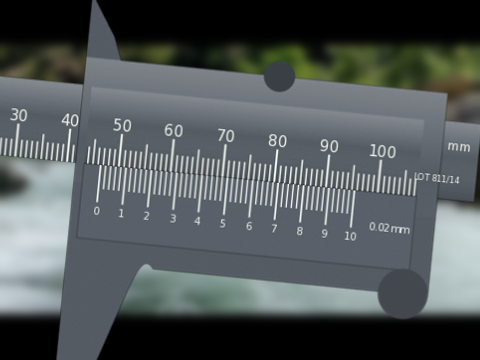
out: **46.5** mm
